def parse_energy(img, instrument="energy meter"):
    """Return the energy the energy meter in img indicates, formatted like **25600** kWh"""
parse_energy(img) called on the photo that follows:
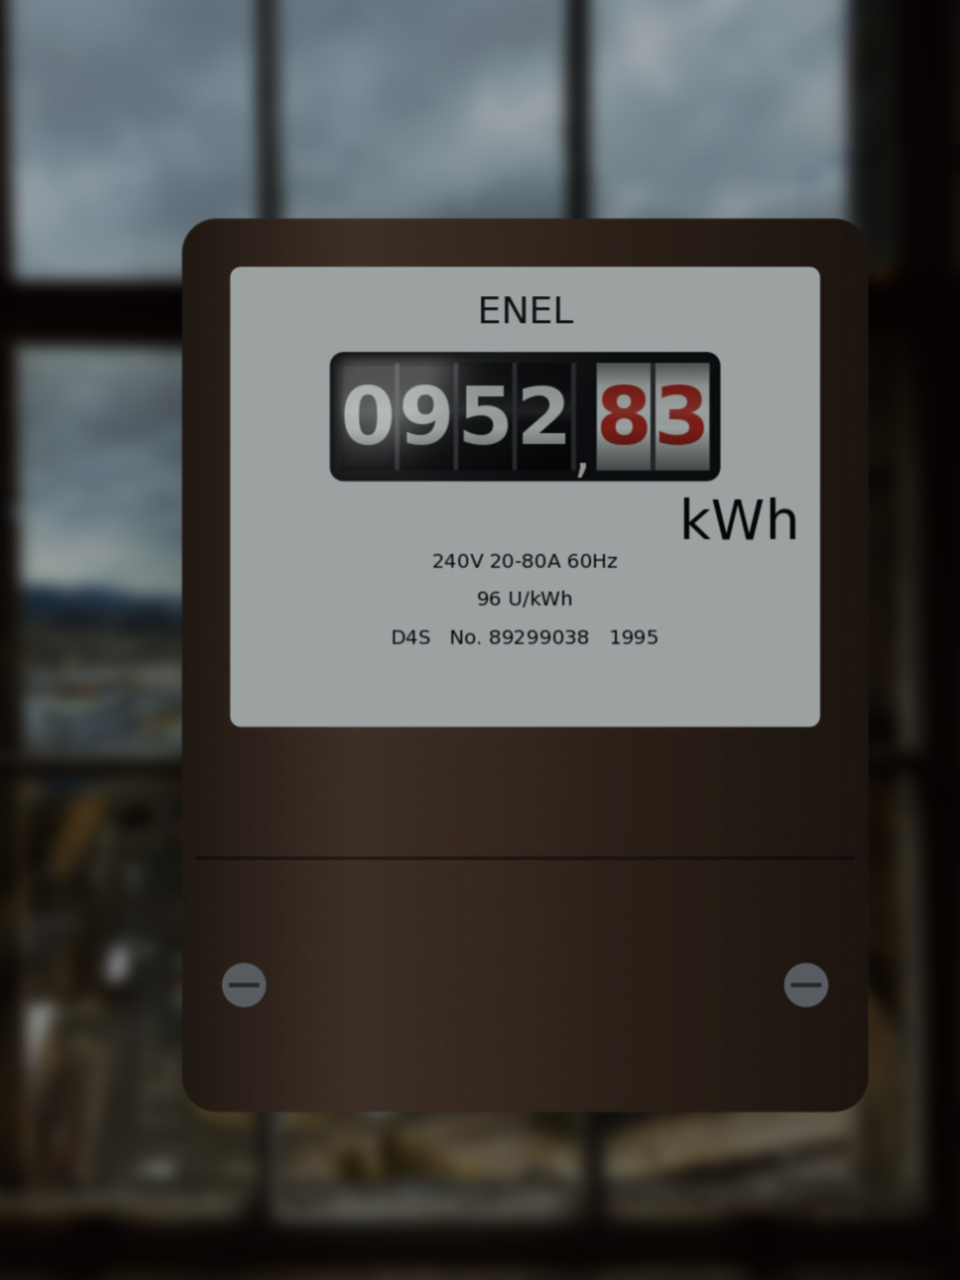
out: **952.83** kWh
